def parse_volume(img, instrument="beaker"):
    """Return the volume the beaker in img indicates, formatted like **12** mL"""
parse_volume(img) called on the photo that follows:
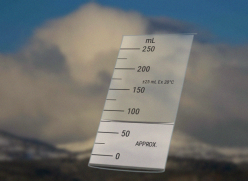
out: **75** mL
